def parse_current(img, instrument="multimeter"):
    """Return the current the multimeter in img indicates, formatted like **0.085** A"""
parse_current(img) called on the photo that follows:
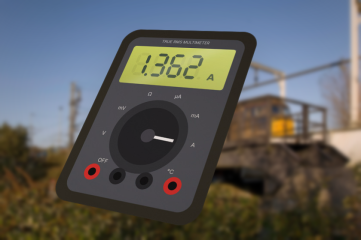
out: **1.362** A
